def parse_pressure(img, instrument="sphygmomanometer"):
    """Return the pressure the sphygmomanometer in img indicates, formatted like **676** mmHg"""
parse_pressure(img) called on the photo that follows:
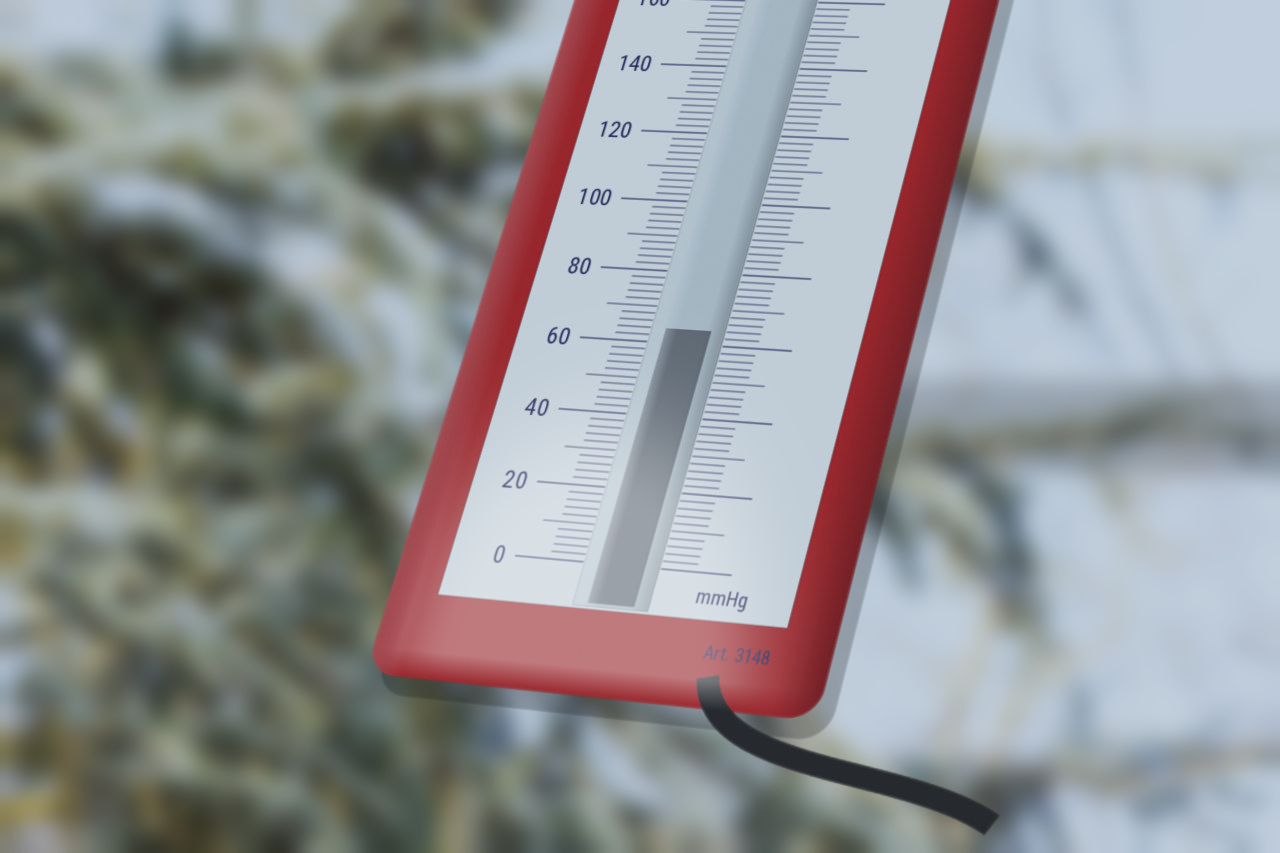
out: **64** mmHg
